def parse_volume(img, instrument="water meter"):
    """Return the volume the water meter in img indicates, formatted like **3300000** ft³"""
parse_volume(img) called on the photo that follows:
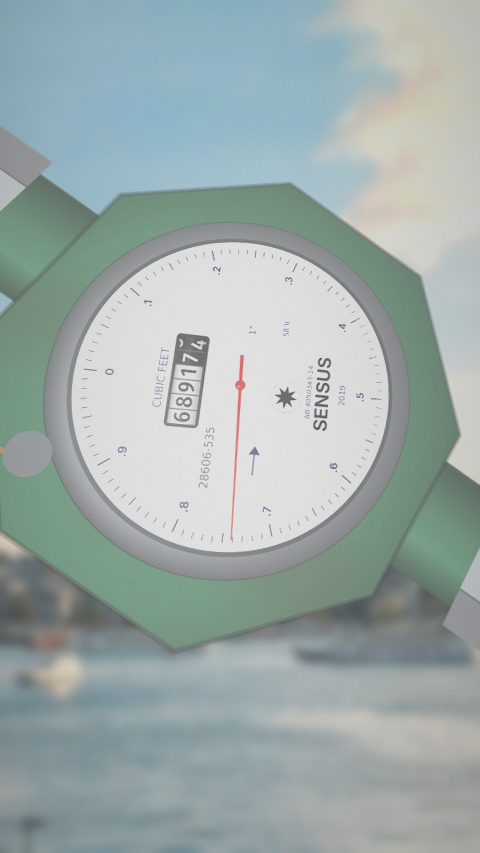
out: **689173.74** ft³
